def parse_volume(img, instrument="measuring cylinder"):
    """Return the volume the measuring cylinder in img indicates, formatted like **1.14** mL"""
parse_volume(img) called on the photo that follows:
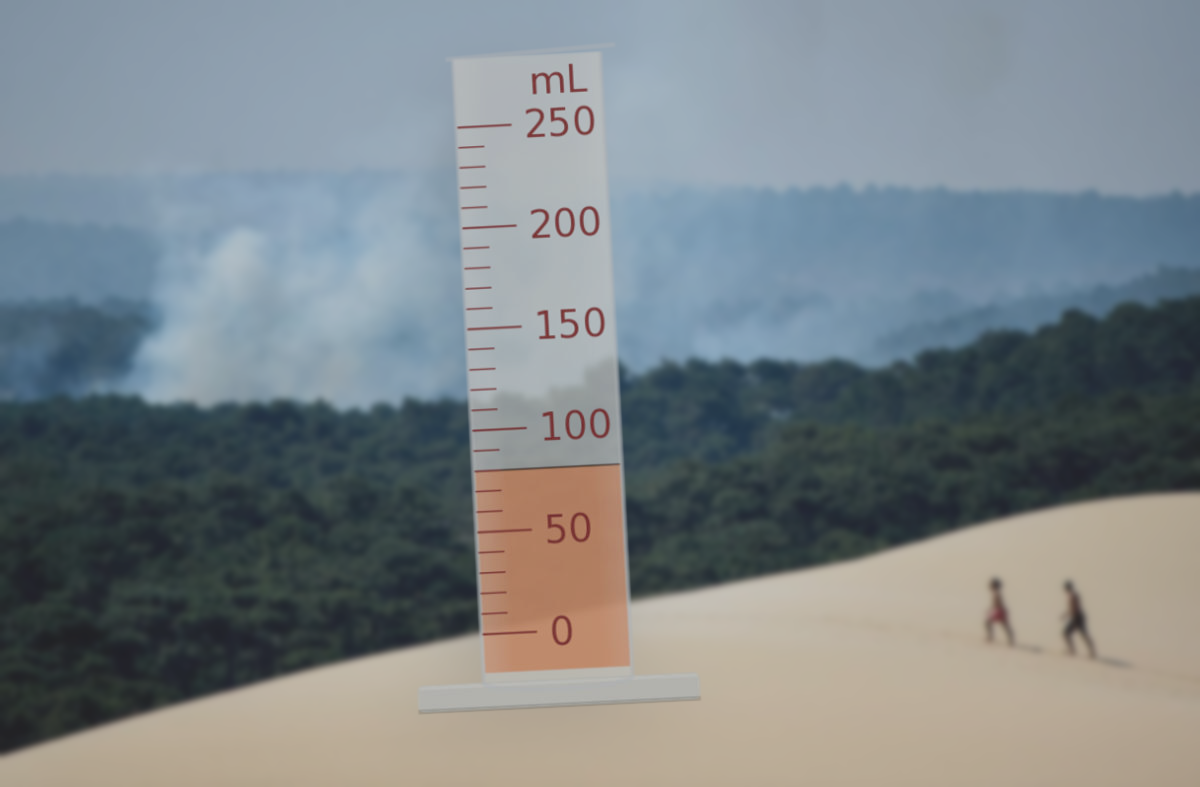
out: **80** mL
